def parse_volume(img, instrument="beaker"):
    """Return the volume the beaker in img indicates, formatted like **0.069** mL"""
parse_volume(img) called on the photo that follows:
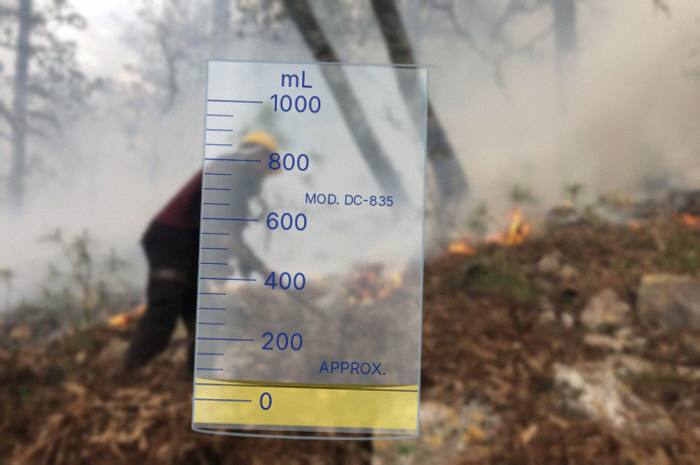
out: **50** mL
